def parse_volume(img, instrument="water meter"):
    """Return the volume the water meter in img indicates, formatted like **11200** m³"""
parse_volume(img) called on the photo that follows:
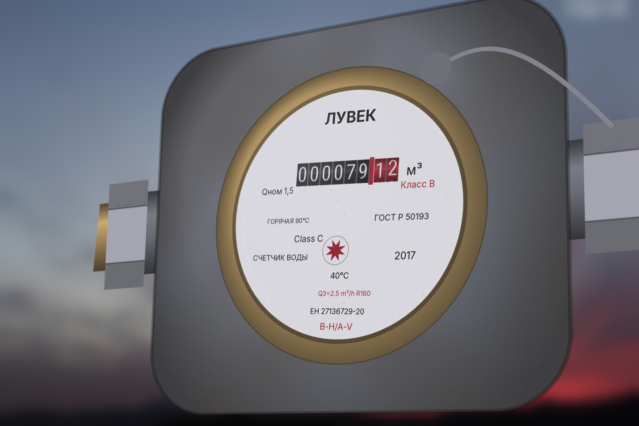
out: **79.12** m³
